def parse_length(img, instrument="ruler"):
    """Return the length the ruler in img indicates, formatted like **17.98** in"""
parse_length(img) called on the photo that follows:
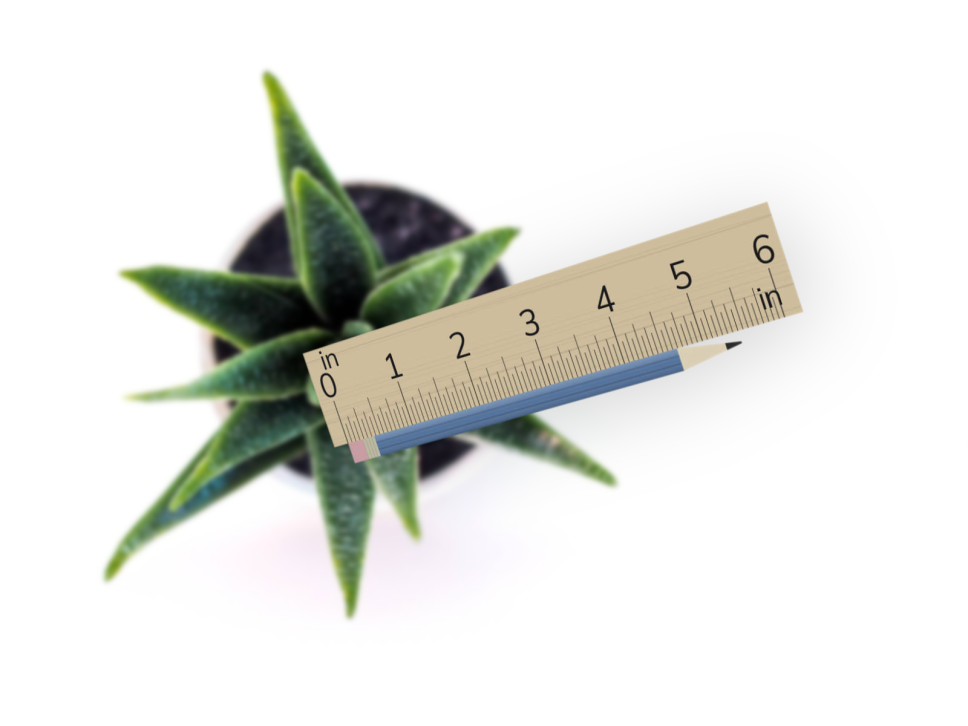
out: **5.4375** in
